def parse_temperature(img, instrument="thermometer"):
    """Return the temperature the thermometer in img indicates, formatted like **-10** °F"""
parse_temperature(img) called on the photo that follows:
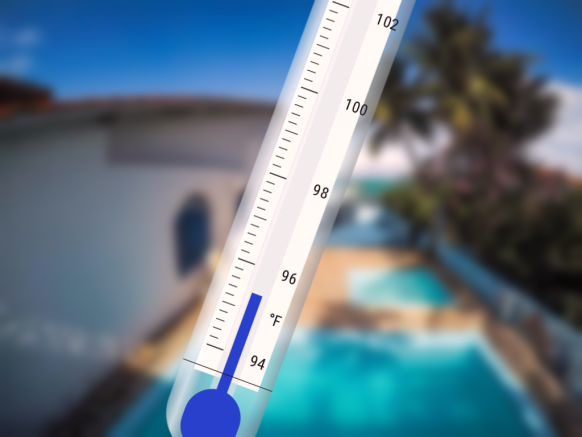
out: **95.4** °F
